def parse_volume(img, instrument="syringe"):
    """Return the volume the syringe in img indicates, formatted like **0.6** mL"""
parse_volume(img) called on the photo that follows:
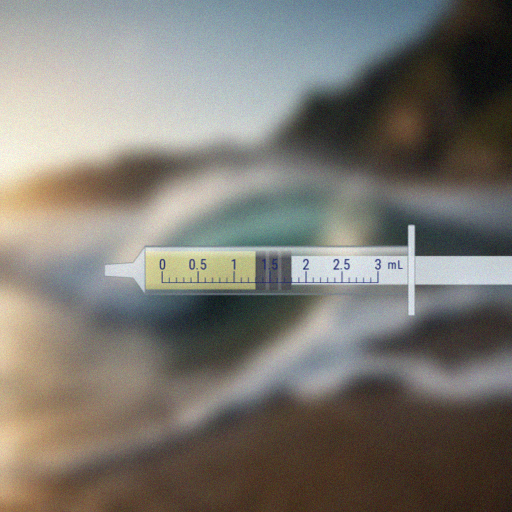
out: **1.3** mL
